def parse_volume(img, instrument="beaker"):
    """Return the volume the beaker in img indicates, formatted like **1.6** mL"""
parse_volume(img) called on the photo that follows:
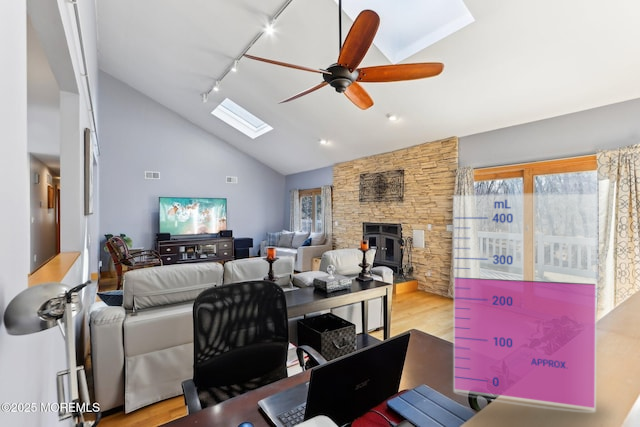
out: **250** mL
